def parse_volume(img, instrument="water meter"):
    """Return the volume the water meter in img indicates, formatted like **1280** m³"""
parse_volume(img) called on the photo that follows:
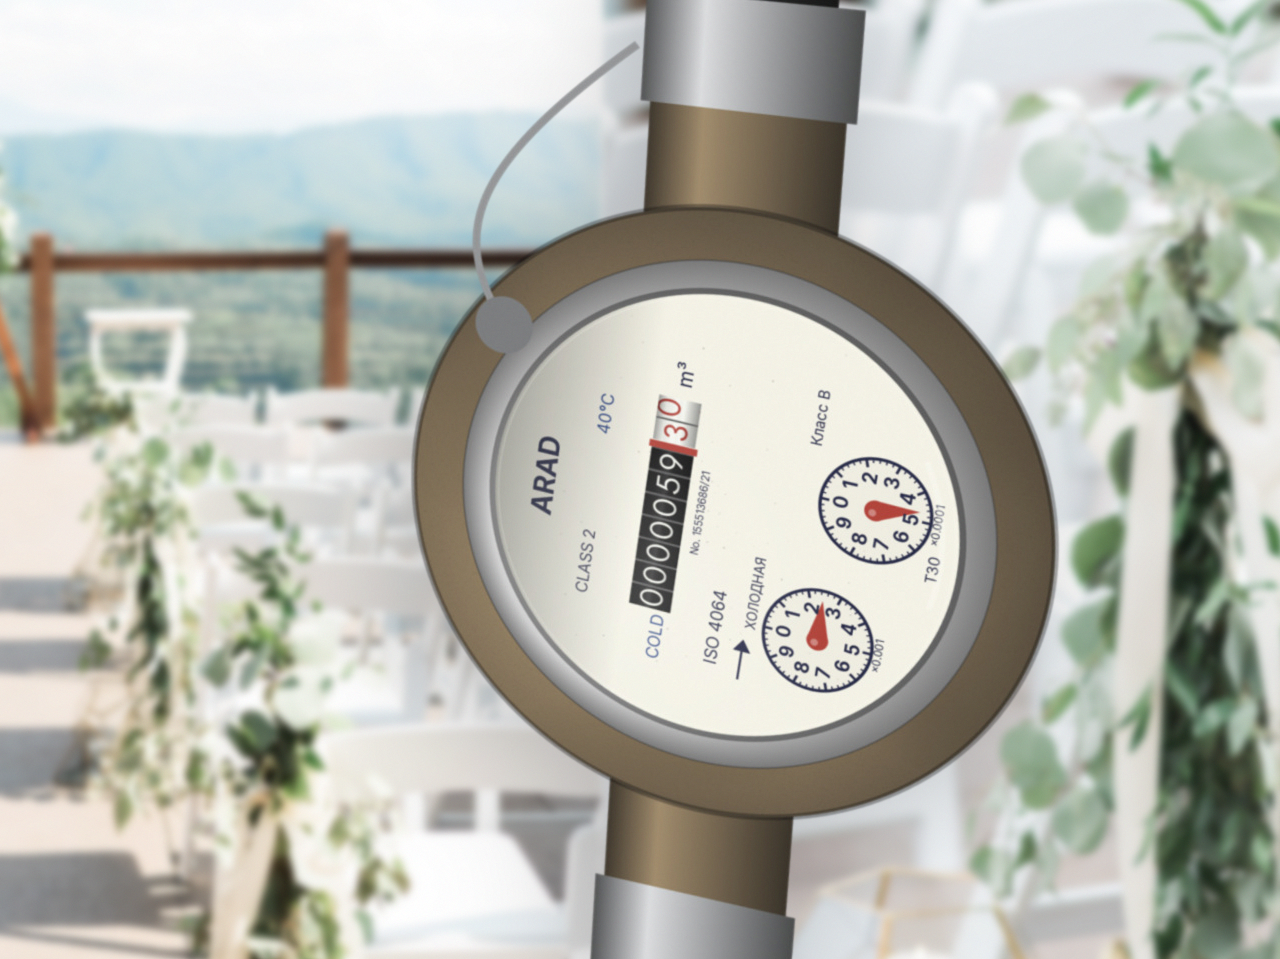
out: **59.3024** m³
